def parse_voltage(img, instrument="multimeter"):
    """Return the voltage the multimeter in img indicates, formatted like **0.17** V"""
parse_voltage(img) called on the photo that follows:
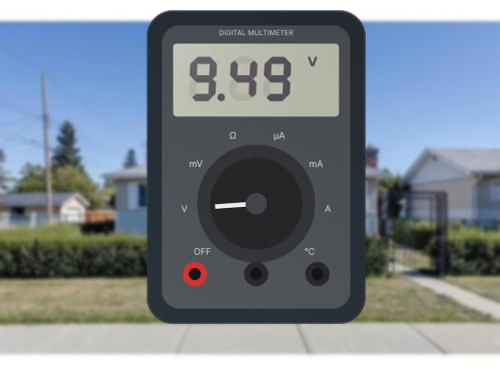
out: **9.49** V
